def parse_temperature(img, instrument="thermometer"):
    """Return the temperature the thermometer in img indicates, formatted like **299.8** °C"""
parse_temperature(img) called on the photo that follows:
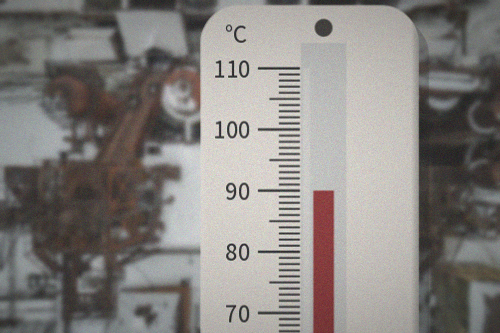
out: **90** °C
